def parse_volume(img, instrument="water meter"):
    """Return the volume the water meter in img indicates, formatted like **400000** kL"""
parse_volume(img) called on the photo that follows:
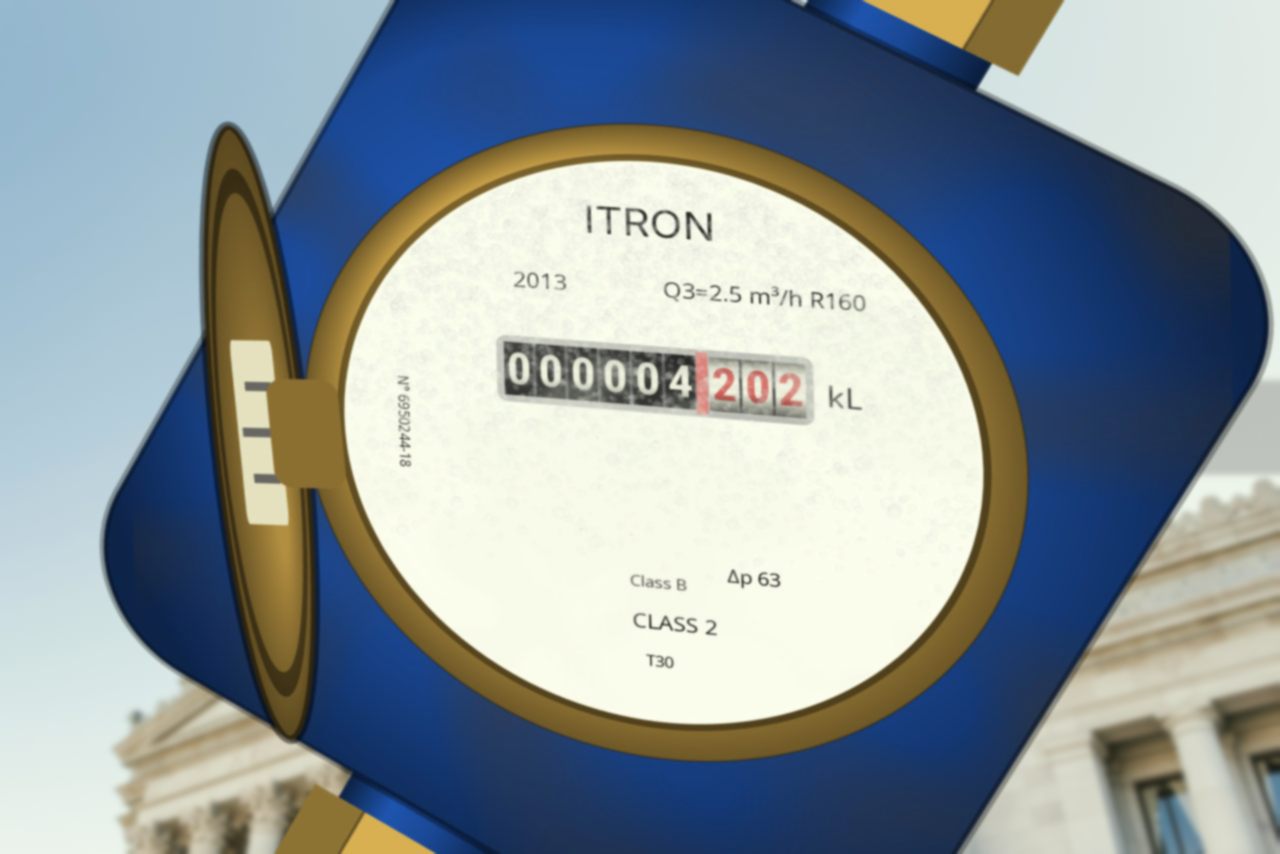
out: **4.202** kL
